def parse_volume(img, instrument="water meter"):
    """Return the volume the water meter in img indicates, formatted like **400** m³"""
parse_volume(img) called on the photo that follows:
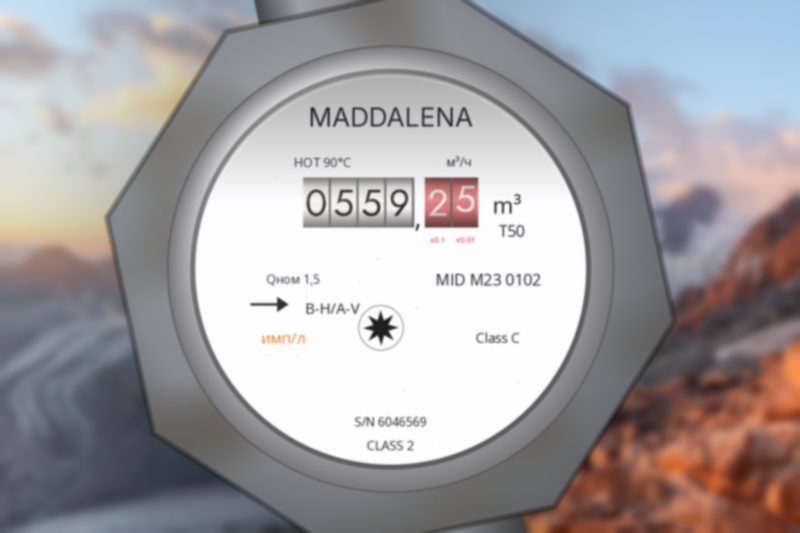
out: **559.25** m³
